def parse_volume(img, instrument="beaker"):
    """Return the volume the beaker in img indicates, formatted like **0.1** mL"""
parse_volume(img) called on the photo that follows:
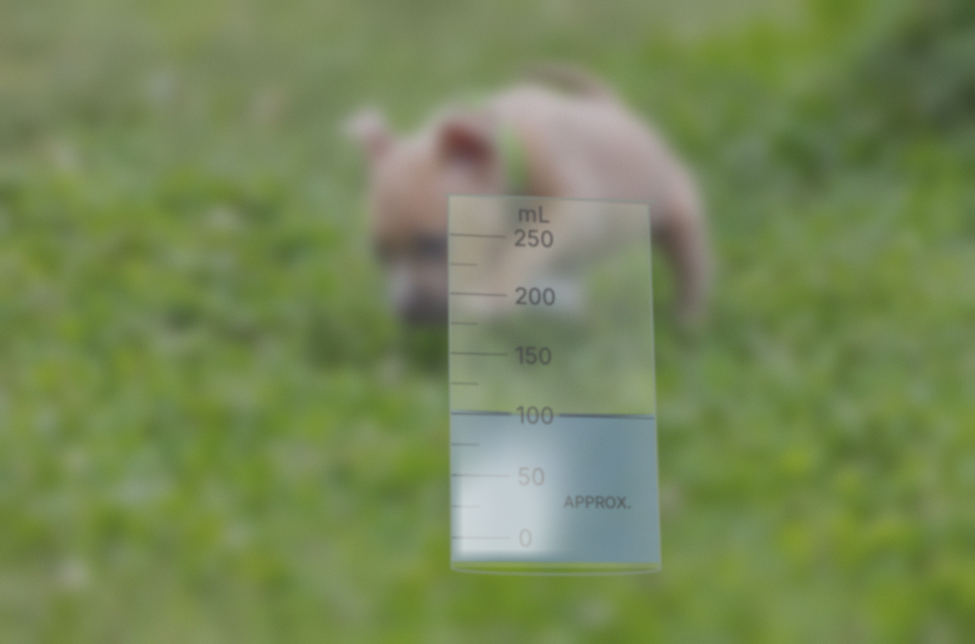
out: **100** mL
